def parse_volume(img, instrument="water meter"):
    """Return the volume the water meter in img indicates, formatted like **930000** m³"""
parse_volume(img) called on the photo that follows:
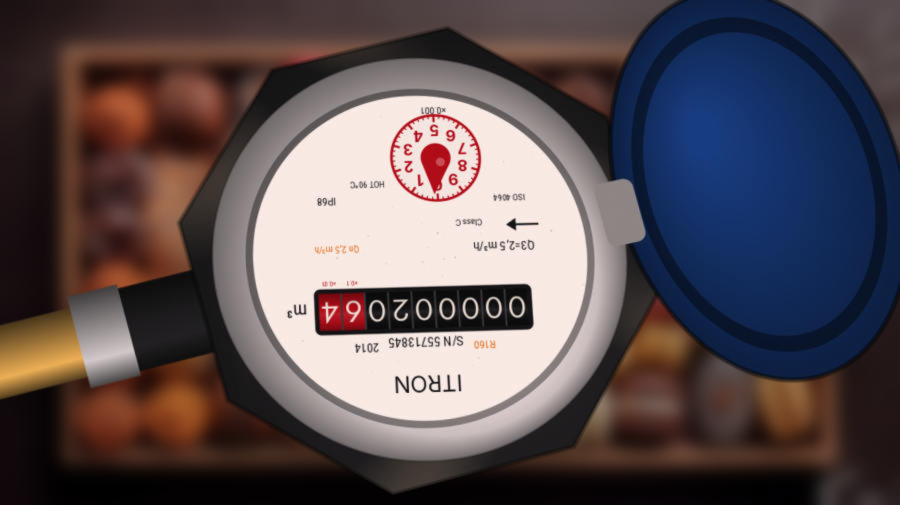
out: **20.640** m³
